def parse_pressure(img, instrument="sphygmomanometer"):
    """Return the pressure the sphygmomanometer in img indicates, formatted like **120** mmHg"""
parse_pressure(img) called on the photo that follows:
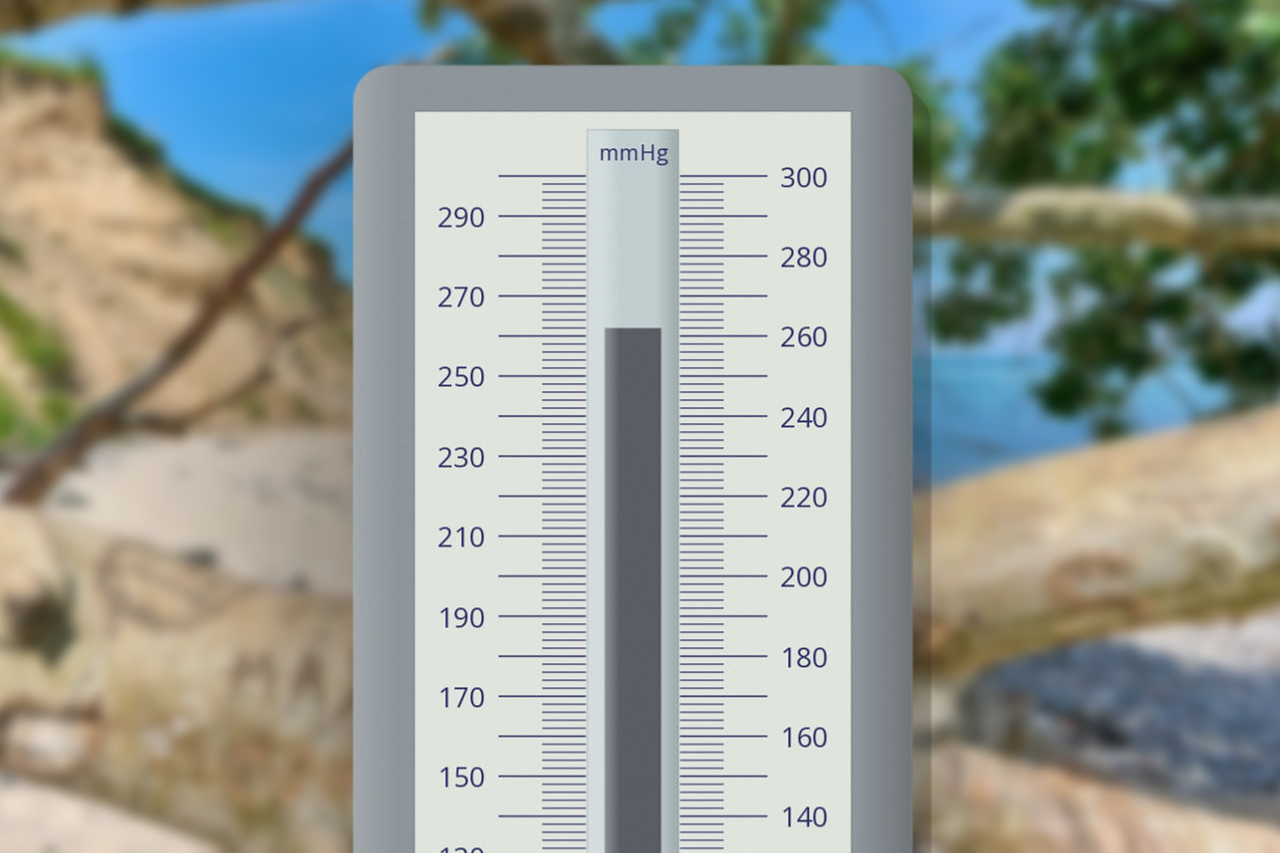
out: **262** mmHg
